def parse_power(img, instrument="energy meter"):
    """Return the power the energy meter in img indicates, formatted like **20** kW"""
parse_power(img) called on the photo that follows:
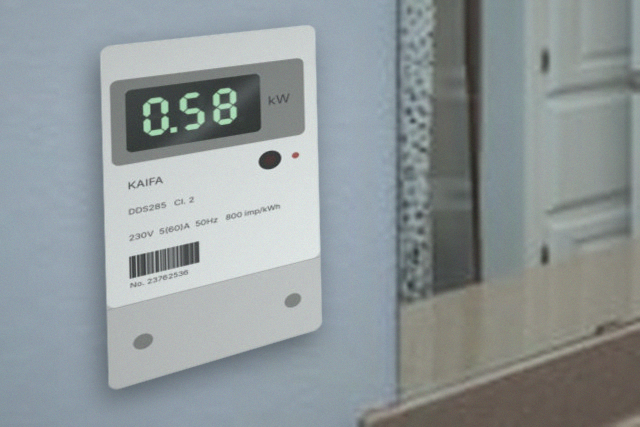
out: **0.58** kW
